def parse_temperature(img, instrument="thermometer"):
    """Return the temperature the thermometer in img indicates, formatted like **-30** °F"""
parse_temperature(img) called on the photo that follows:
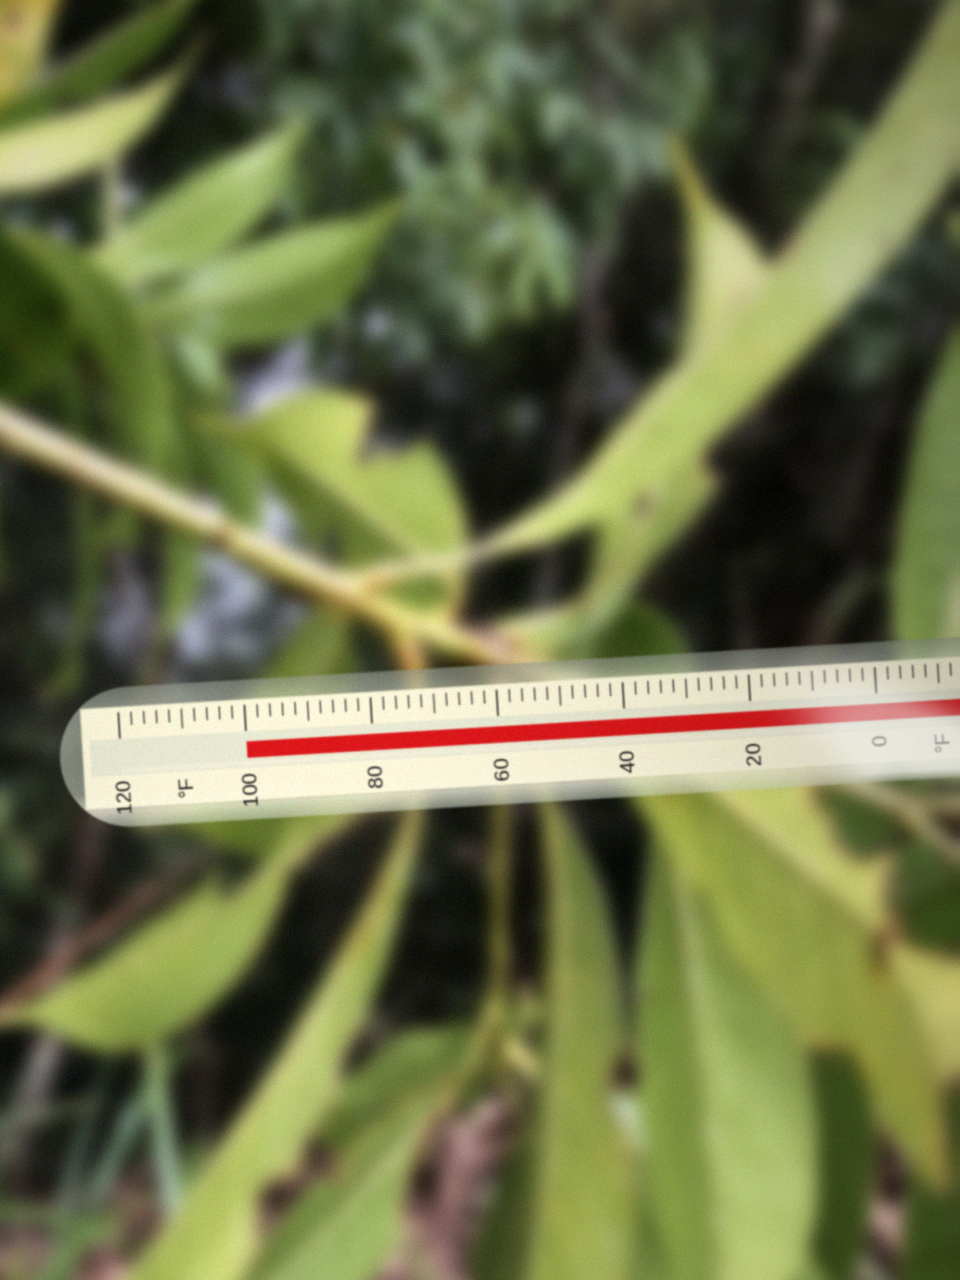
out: **100** °F
